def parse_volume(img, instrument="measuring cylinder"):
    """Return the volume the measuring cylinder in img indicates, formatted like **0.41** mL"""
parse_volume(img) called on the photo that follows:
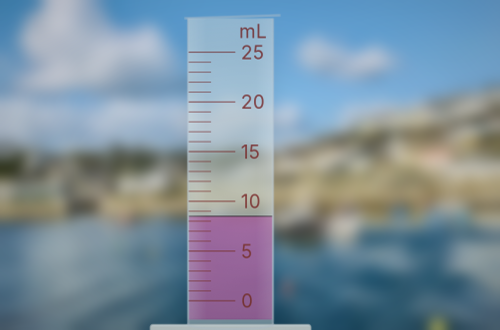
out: **8.5** mL
